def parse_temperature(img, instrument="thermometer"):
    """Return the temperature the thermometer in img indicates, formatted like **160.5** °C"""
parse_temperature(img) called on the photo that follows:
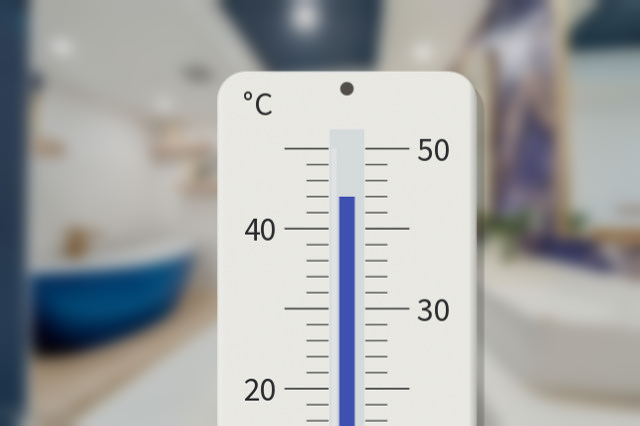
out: **44** °C
